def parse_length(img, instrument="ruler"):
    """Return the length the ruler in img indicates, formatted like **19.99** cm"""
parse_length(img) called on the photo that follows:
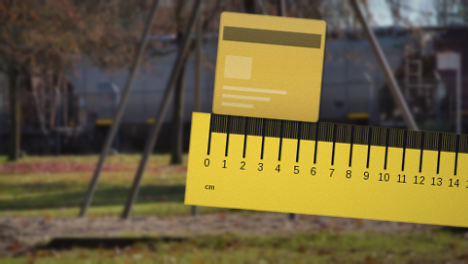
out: **6** cm
